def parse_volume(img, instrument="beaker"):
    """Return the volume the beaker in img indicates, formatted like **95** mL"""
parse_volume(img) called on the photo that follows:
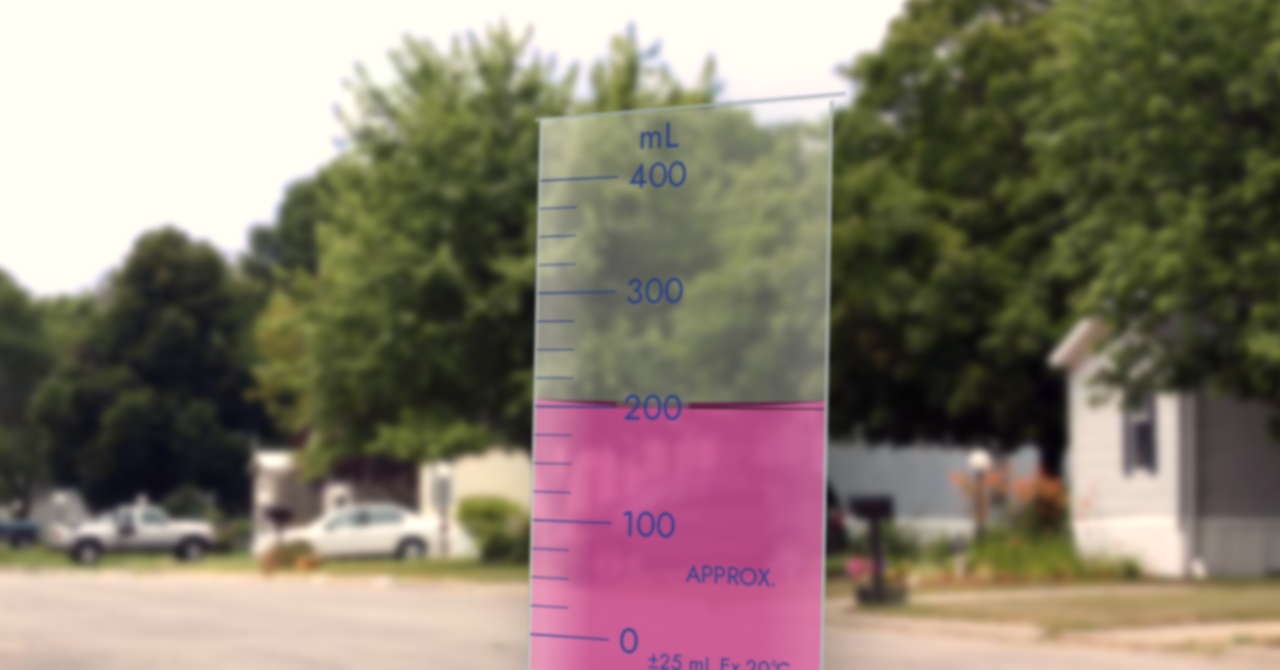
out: **200** mL
